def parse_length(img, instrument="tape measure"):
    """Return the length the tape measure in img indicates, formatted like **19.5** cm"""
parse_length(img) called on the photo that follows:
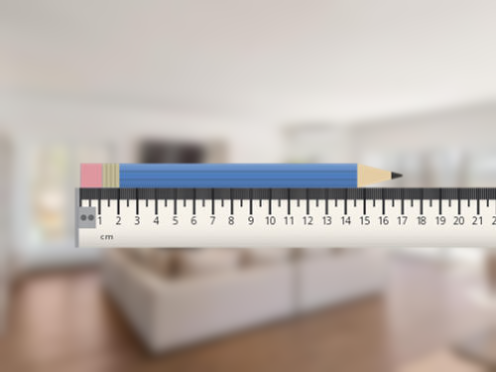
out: **17** cm
